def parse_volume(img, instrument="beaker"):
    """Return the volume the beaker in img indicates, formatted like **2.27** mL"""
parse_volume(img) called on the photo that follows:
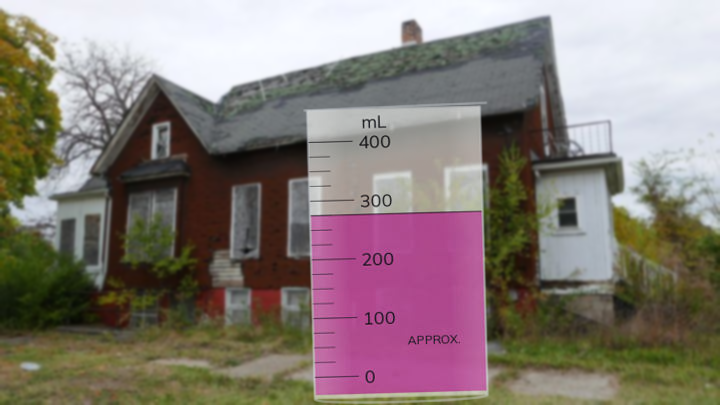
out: **275** mL
